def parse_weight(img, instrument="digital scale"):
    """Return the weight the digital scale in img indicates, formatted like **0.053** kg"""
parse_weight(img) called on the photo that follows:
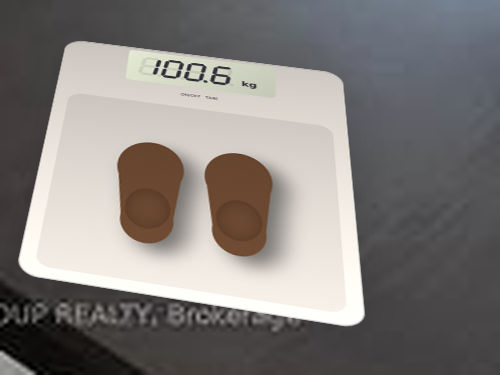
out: **100.6** kg
